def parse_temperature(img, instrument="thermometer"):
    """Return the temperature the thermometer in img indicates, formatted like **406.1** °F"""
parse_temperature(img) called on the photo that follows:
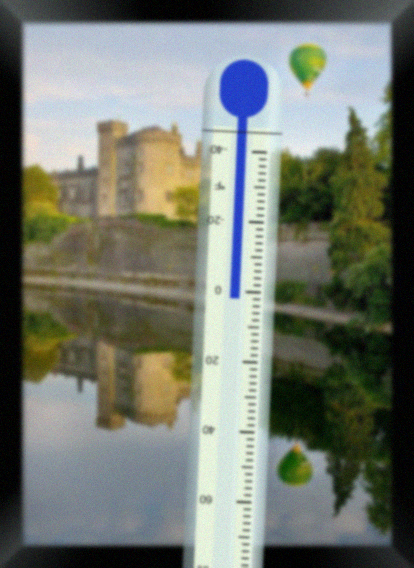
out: **2** °F
